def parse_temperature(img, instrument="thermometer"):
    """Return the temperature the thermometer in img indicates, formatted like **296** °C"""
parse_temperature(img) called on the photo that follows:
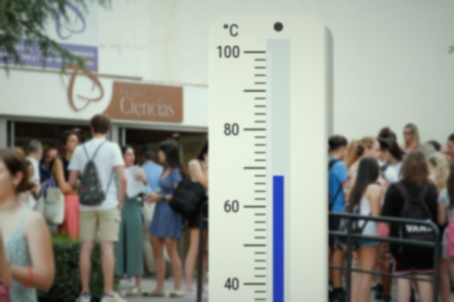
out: **68** °C
